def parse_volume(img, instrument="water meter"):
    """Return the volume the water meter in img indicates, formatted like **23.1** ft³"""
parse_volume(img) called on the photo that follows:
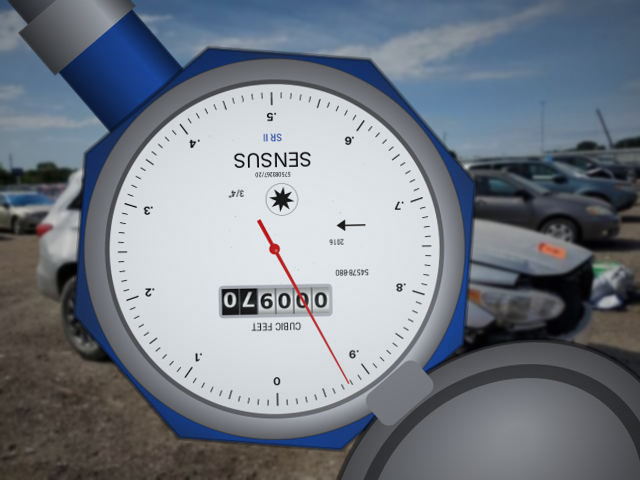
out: **969.92** ft³
